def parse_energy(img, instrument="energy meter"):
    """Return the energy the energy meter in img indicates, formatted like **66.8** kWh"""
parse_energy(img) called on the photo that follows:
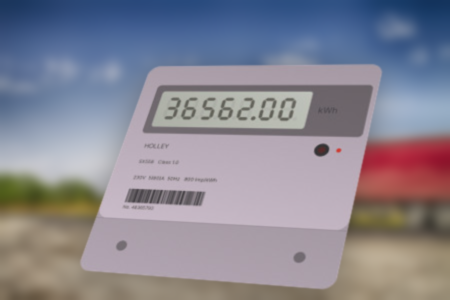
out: **36562.00** kWh
